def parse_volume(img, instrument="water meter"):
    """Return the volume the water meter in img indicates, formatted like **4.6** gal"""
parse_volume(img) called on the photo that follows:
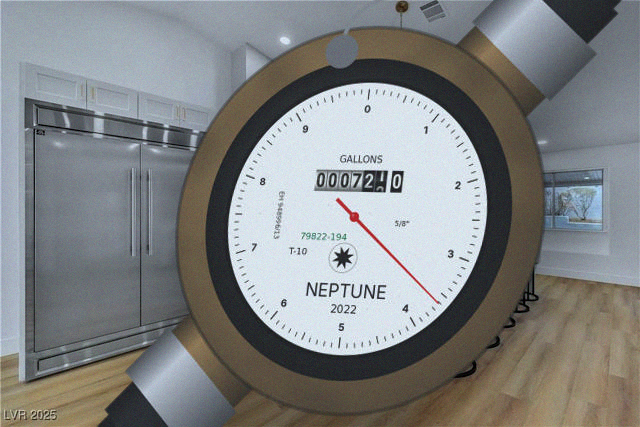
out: **7213.6** gal
